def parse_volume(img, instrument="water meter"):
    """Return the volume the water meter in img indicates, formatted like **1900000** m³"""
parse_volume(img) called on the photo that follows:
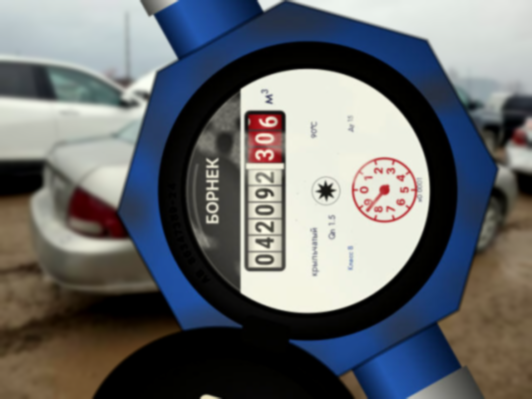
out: **42092.3058** m³
